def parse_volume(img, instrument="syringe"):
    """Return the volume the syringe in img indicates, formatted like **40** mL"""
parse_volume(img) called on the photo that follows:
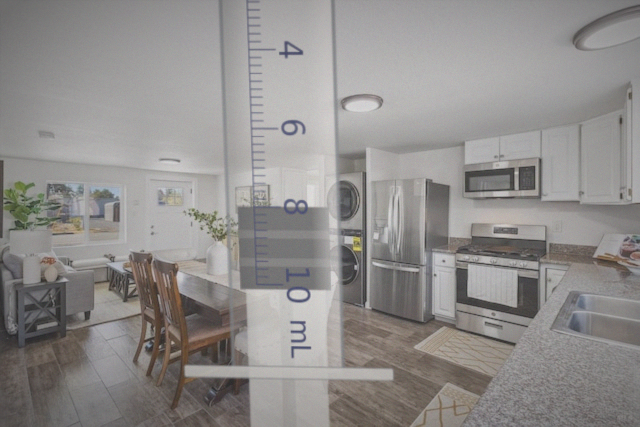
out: **8** mL
